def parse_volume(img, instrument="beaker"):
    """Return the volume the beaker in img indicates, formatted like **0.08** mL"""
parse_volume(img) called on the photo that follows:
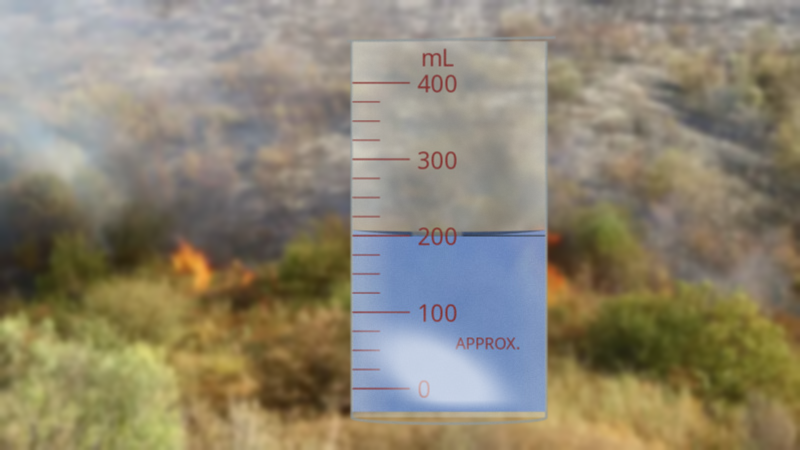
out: **200** mL
